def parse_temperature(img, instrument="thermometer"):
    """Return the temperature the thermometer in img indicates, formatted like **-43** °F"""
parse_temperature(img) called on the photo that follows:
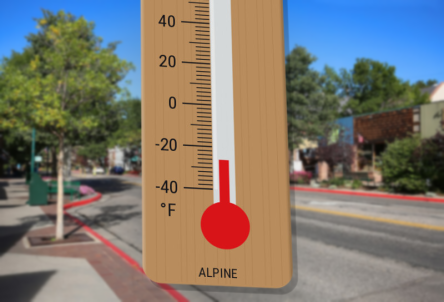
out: **-26** °F
